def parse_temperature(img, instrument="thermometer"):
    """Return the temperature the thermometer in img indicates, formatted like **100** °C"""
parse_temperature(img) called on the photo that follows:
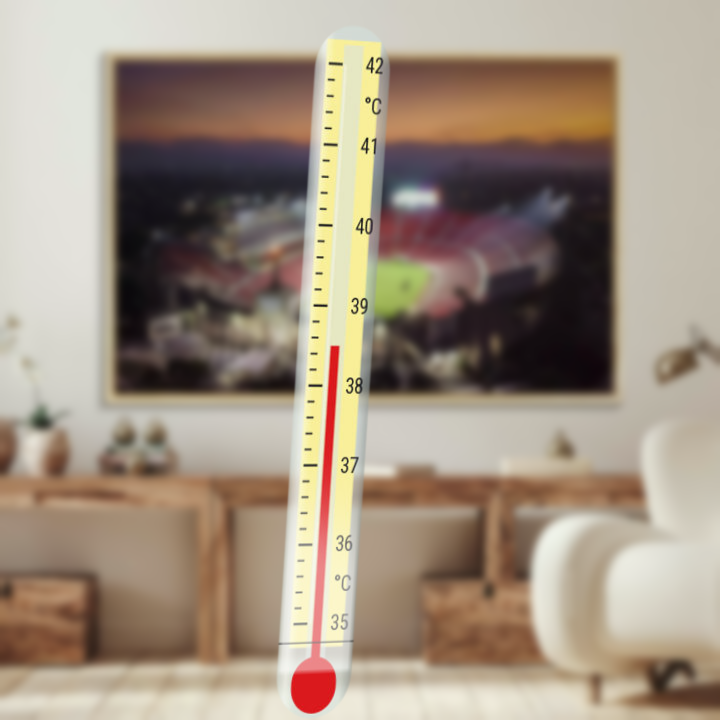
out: **38.5** °C
